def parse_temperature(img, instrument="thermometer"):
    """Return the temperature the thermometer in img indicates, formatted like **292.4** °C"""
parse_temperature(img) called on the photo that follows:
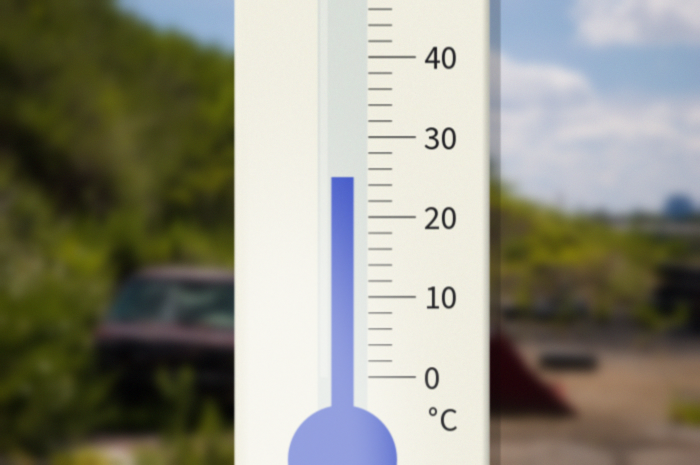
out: **25** °C
